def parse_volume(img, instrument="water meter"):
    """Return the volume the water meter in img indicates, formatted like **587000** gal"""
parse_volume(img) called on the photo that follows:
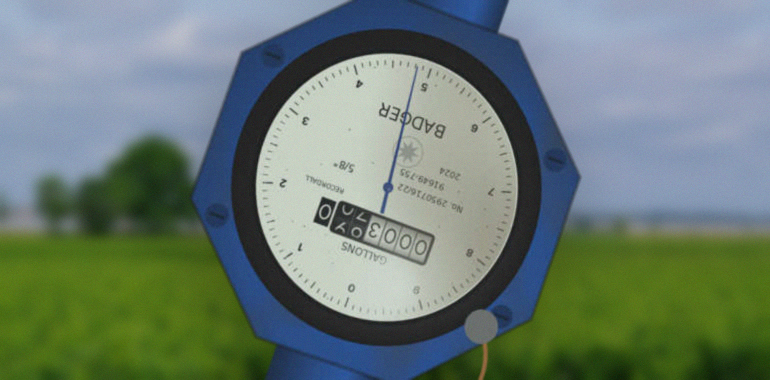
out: **3694.8** gal
